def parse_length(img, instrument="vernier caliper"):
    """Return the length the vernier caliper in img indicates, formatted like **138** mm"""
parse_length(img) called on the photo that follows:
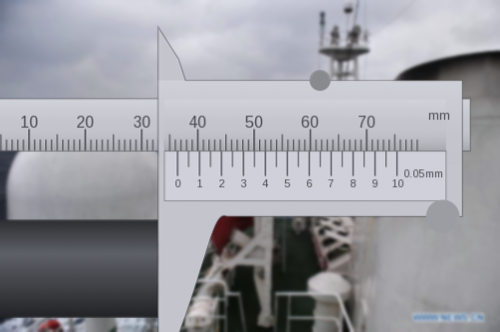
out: **36.4** mm
